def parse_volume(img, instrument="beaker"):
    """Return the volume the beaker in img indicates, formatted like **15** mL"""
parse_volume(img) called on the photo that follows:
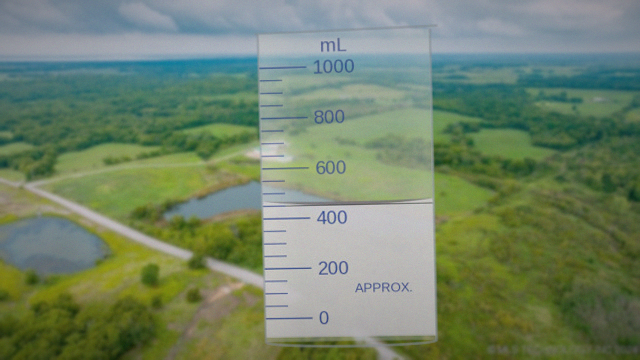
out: **450** mL
